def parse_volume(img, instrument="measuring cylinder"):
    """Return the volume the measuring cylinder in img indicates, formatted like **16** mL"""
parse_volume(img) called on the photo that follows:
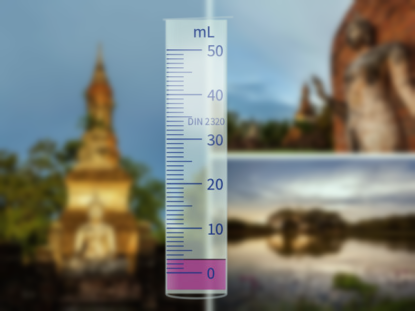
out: **3** mL
